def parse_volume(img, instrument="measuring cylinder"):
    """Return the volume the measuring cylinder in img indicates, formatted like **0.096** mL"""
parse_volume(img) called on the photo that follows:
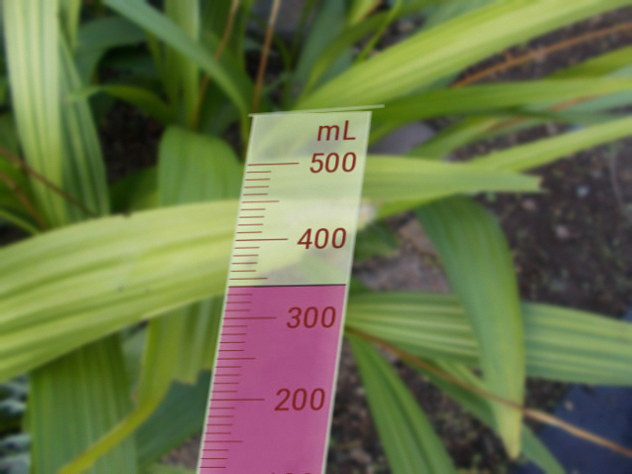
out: **340** mL
